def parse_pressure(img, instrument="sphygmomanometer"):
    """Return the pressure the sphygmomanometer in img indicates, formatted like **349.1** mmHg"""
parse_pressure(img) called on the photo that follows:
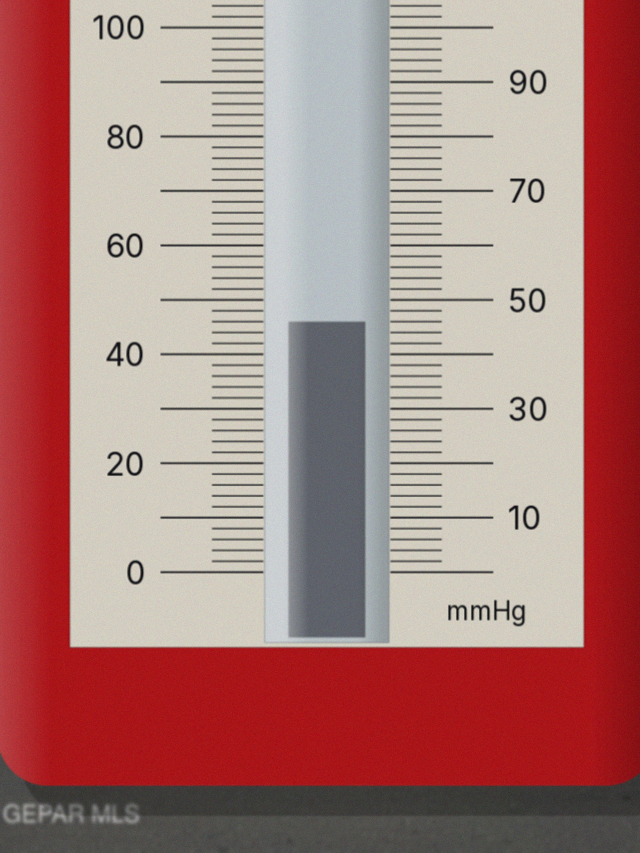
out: **46** mmHg
